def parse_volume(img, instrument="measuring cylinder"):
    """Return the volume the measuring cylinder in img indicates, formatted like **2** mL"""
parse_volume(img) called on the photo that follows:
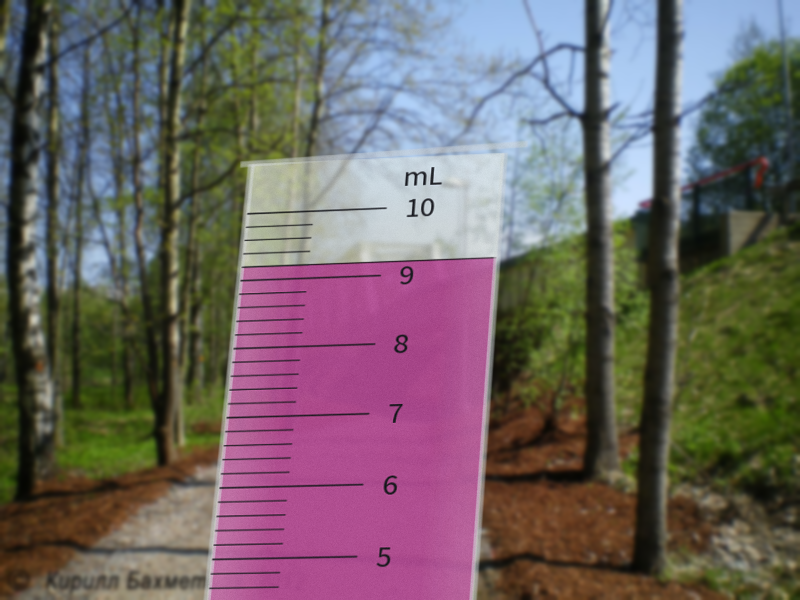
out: **9.2** mL
